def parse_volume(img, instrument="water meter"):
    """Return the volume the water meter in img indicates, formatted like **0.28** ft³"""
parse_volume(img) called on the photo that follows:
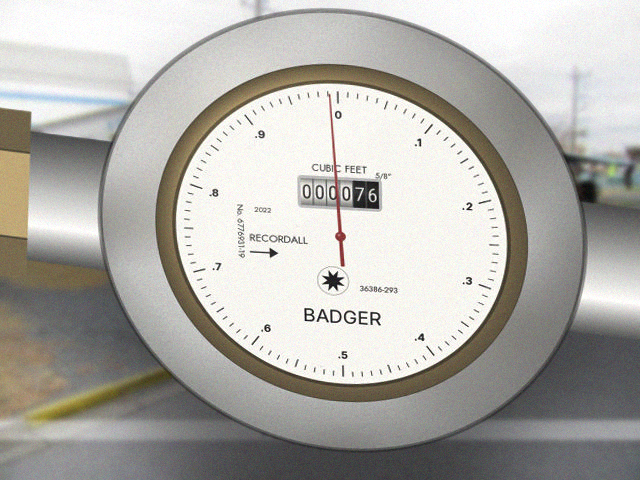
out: **75.99** ft³
